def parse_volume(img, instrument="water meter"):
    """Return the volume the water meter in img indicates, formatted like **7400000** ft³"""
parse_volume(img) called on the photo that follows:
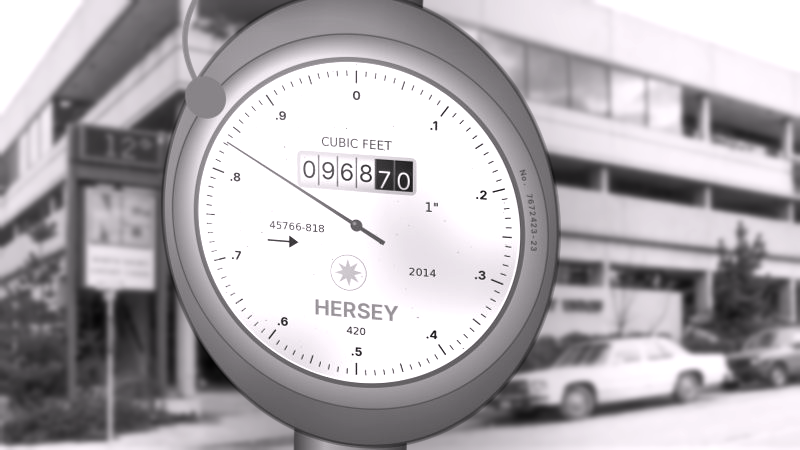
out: **96869.83** ft³
